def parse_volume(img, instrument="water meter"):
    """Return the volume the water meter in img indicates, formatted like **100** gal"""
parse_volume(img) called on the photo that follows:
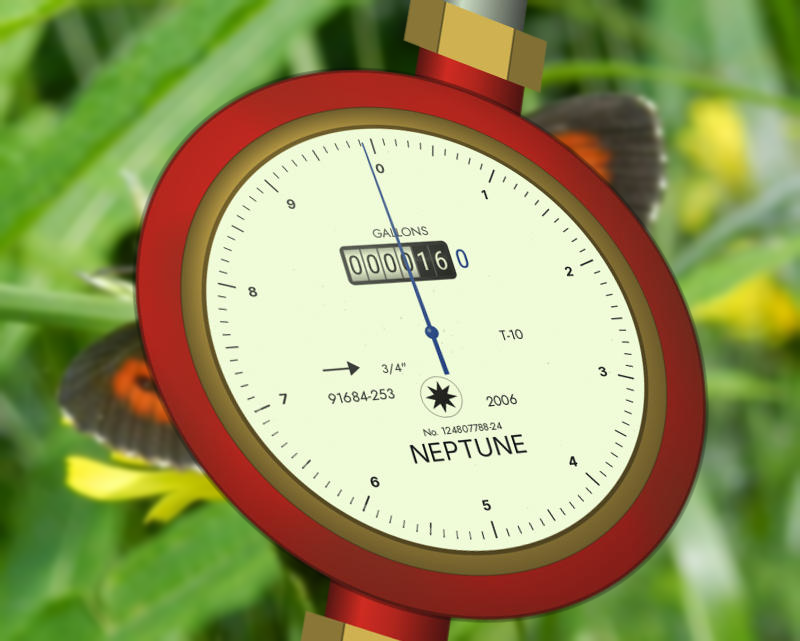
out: **159.9** gal
